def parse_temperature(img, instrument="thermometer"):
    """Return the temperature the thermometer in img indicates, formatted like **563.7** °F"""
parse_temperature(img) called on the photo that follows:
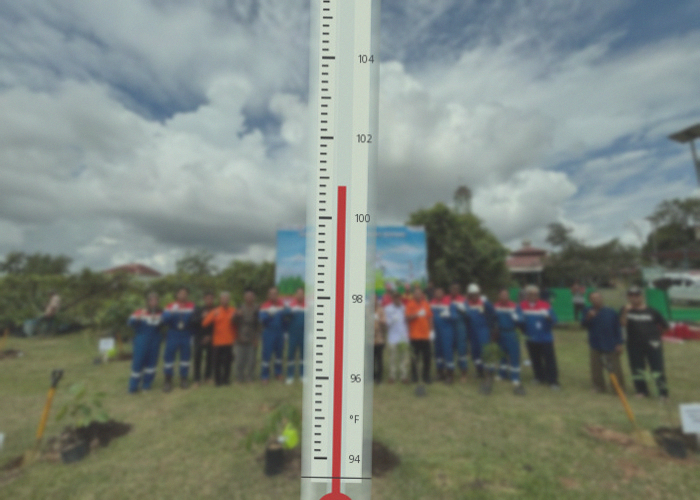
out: **100.8** °F
